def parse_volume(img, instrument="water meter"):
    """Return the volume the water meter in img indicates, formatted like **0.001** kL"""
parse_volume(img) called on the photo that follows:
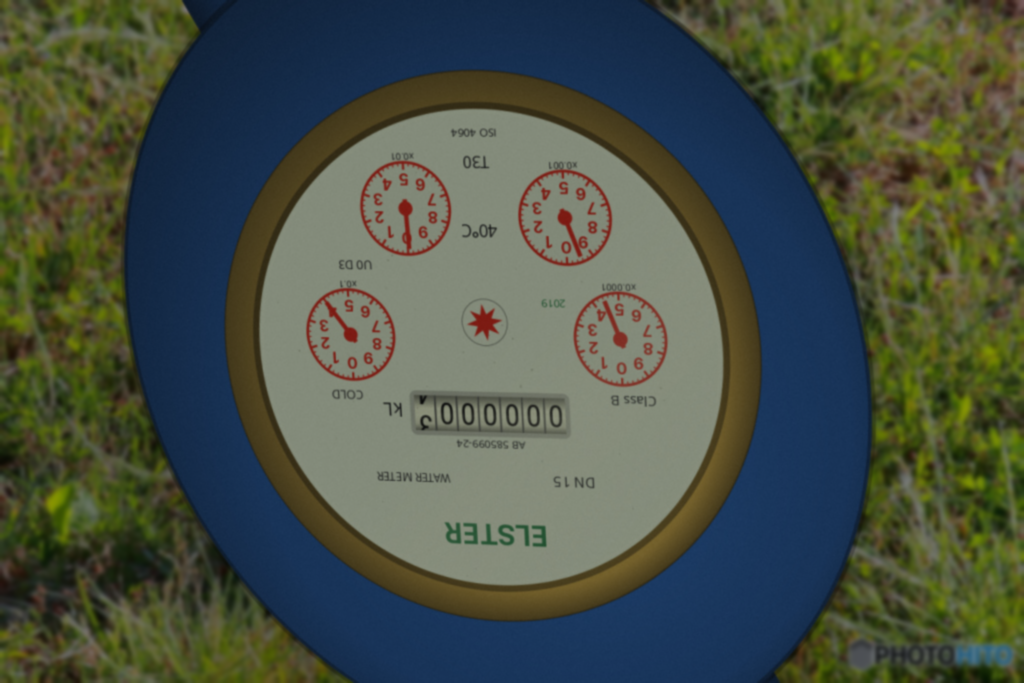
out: **3.3994** kL
